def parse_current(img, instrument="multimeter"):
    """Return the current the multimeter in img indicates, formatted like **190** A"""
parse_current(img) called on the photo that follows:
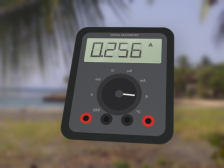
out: **0.256** A
